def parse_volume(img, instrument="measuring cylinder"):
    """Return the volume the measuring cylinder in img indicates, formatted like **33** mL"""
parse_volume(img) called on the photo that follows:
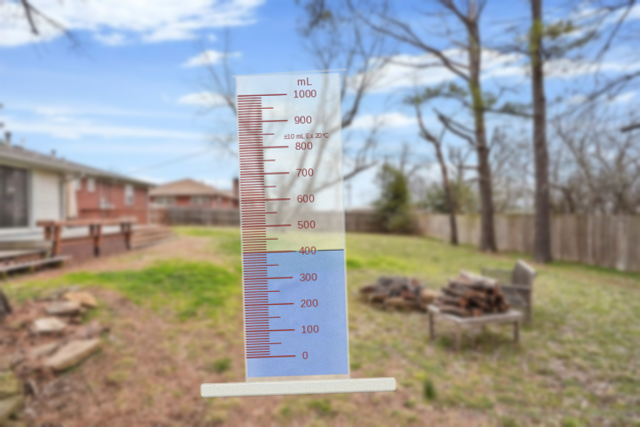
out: **400** mL
